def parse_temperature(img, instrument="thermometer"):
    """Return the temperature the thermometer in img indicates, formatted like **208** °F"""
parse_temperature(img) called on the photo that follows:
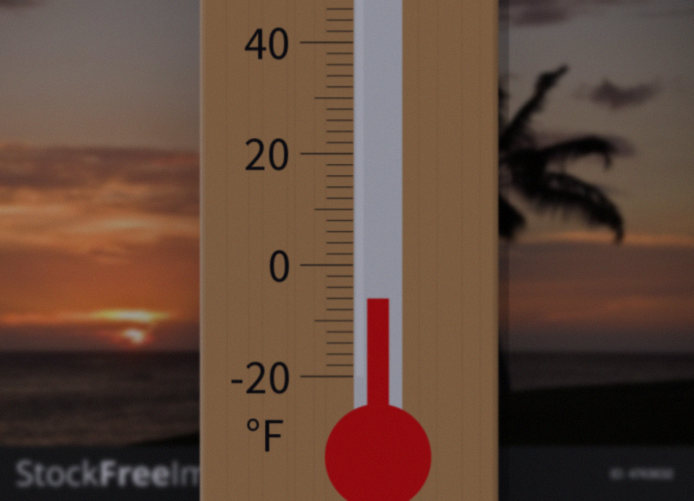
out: **-6** °F
